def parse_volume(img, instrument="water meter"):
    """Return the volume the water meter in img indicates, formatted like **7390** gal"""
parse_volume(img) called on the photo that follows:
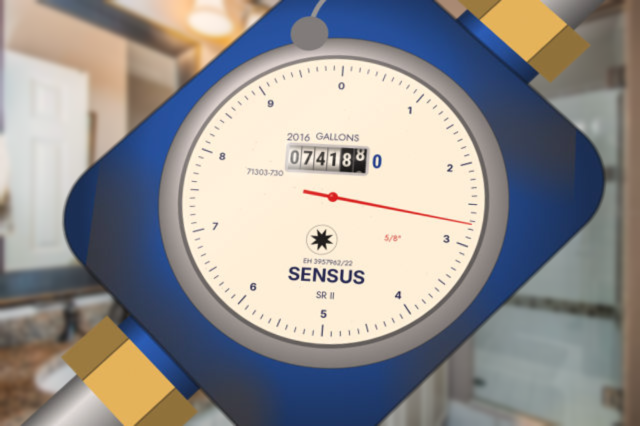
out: **741882.7** gal
